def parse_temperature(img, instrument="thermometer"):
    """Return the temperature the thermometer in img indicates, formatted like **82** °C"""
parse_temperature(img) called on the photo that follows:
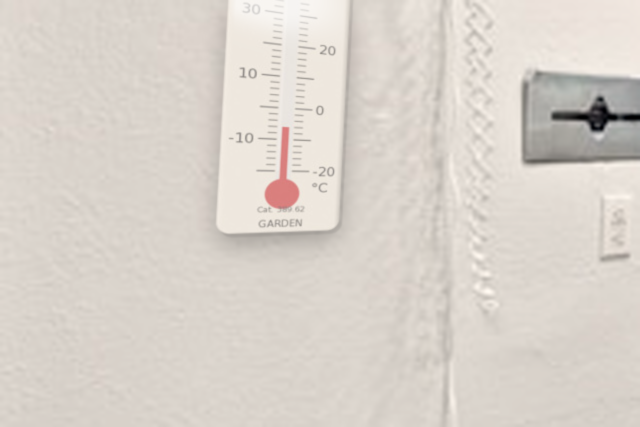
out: **-6** °C
